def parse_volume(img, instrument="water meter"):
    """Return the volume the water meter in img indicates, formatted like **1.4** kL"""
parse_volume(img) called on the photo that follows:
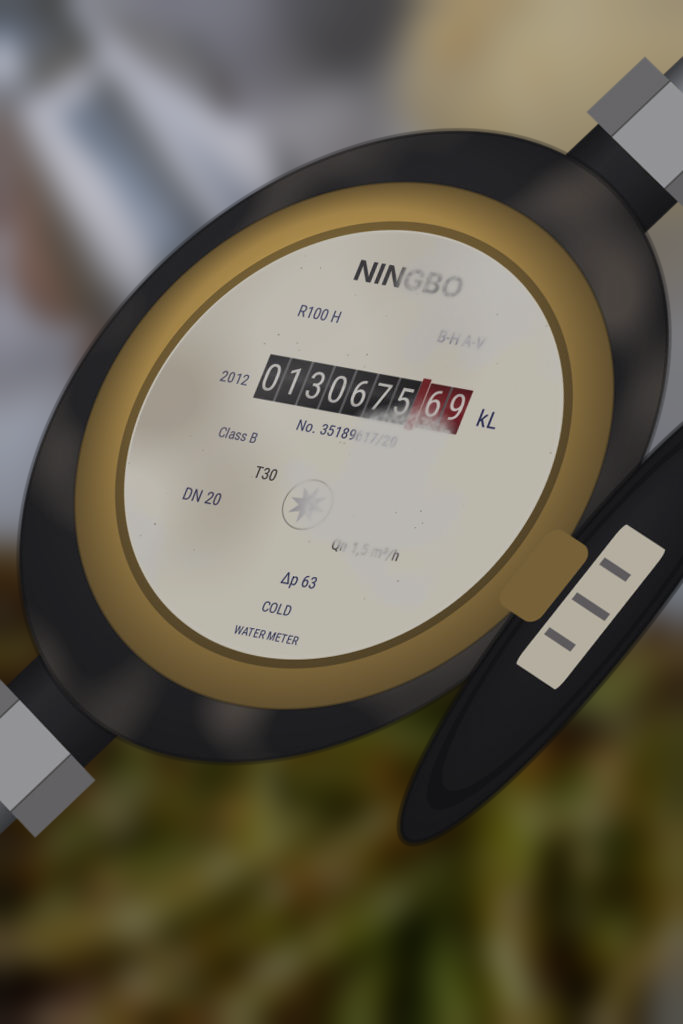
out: **130675.69** kL
